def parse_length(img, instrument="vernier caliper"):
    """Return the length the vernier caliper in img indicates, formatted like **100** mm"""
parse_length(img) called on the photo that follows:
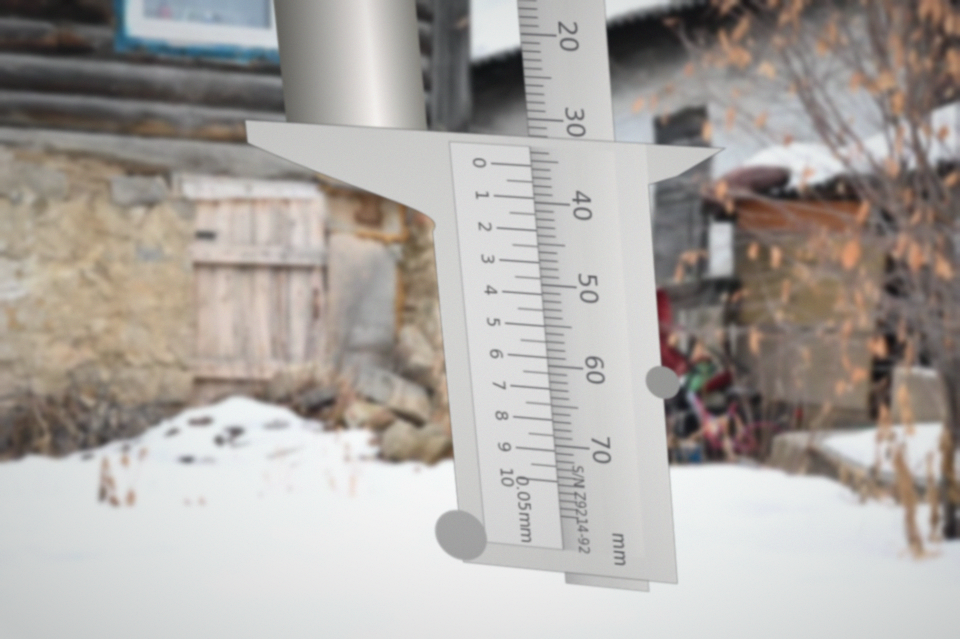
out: **35.6** mm
